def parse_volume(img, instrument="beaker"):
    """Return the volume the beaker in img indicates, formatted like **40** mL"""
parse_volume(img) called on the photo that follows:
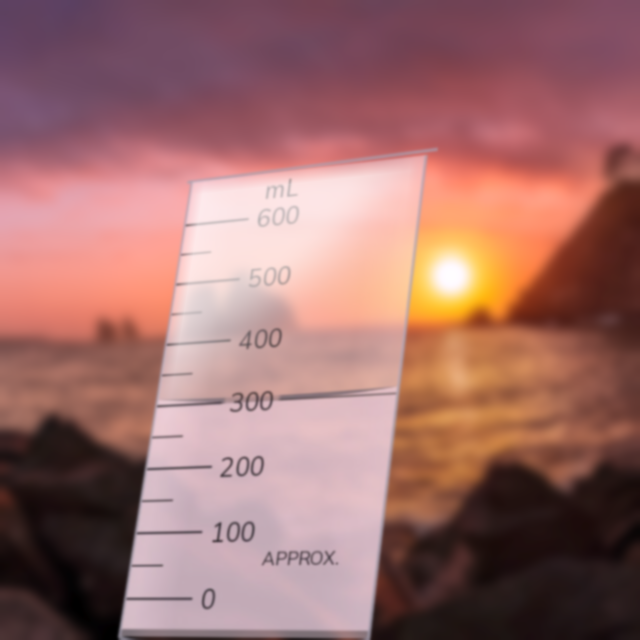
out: **300** mL
